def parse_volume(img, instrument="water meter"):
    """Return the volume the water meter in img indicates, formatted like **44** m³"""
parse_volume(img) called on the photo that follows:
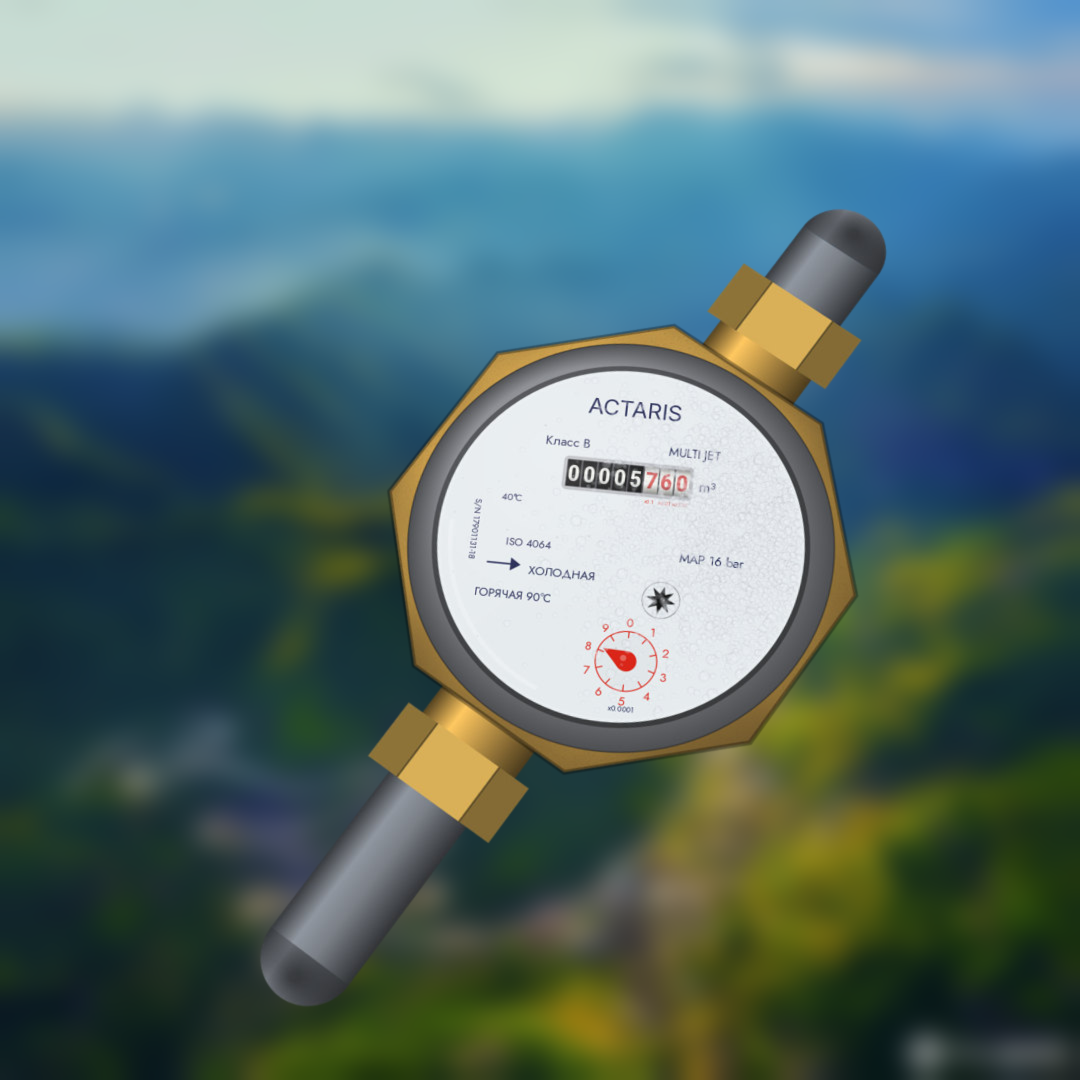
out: **5.7608** m³
